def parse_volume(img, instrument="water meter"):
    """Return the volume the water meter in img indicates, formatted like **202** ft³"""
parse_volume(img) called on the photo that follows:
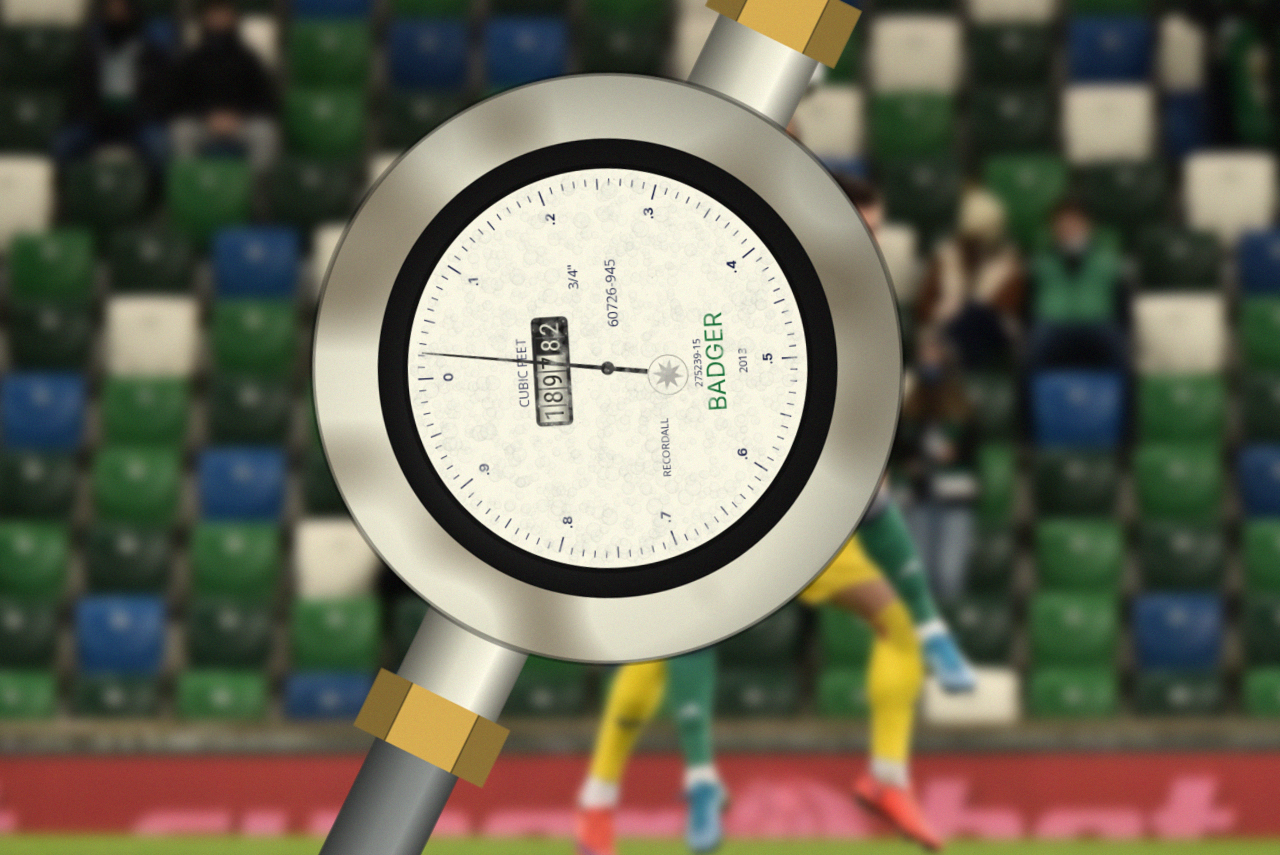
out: **189782.02** ft³
